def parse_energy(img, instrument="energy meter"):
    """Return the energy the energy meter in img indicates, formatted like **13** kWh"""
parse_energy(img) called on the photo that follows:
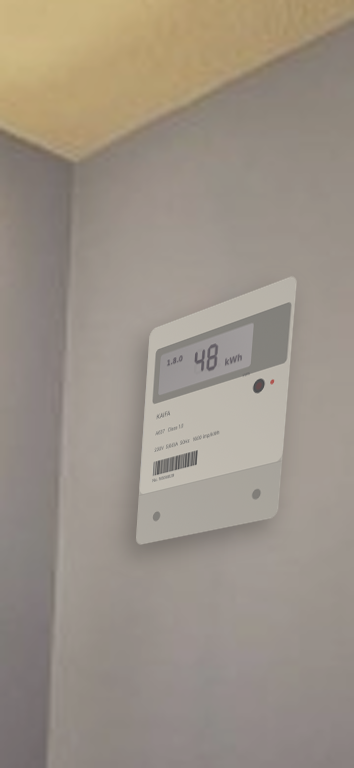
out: **48** kWh
